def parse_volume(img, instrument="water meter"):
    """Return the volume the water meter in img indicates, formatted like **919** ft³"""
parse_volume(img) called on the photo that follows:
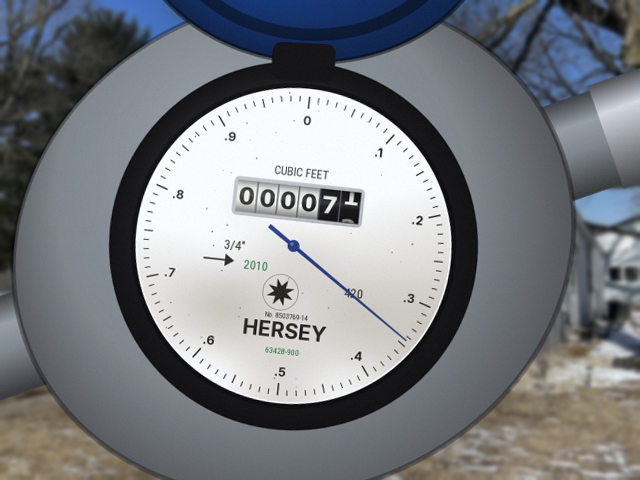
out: **71.34** ft³
